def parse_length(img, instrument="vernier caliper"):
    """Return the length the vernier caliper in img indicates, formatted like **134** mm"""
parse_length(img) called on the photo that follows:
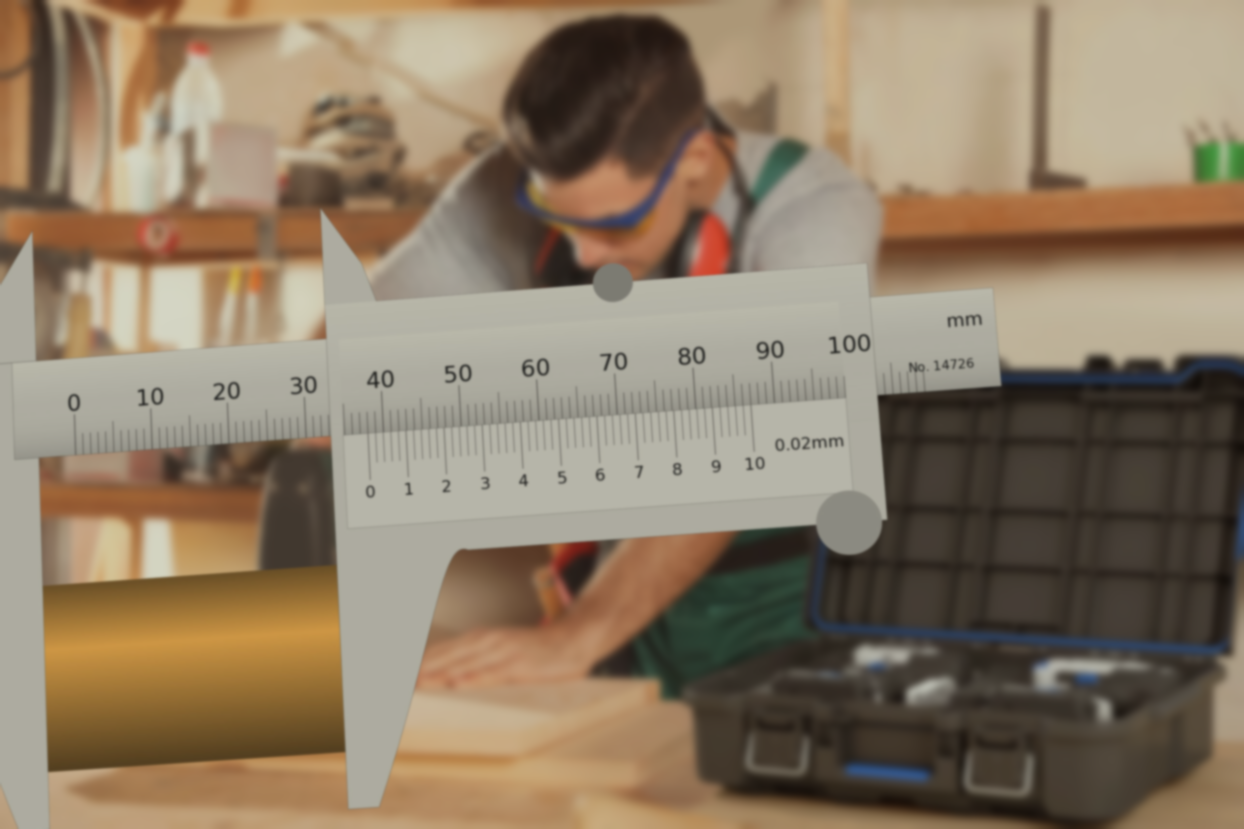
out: **38.0** mm
